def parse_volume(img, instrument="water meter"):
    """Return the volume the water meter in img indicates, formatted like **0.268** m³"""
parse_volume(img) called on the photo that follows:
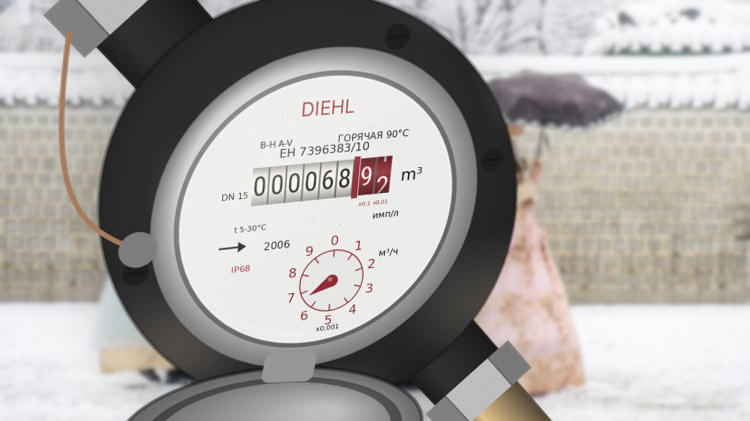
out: **68.916** m³
